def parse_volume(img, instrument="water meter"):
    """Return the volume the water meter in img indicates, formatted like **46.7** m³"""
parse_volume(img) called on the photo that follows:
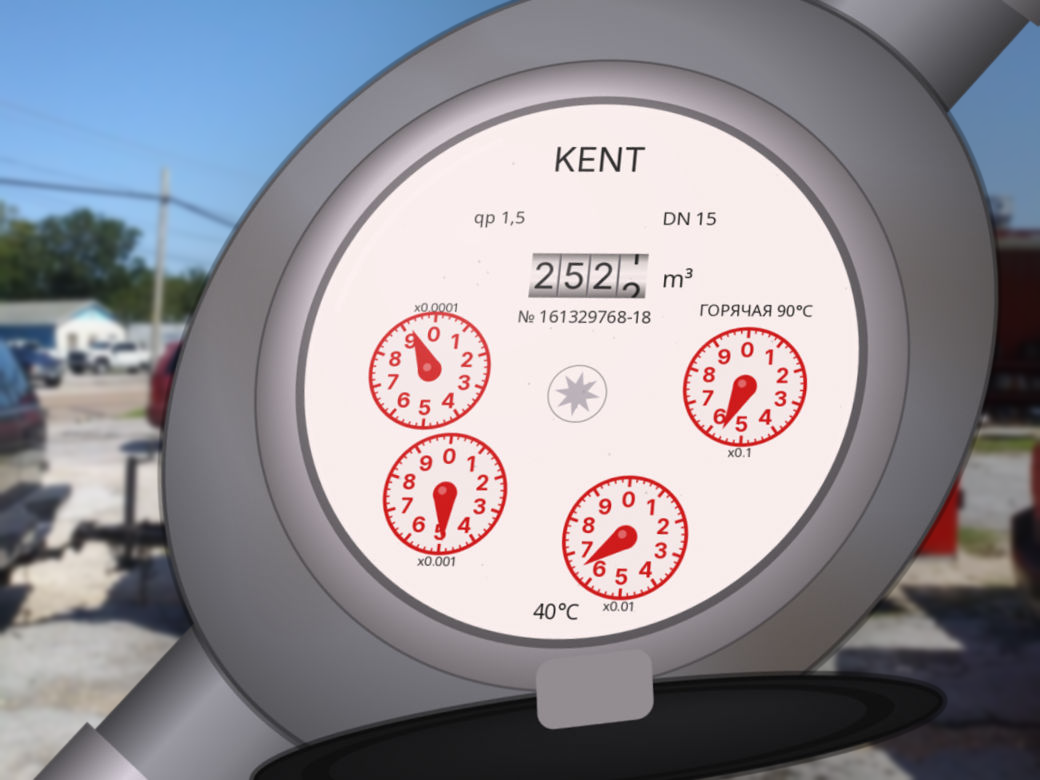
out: **2521.5649** m³
